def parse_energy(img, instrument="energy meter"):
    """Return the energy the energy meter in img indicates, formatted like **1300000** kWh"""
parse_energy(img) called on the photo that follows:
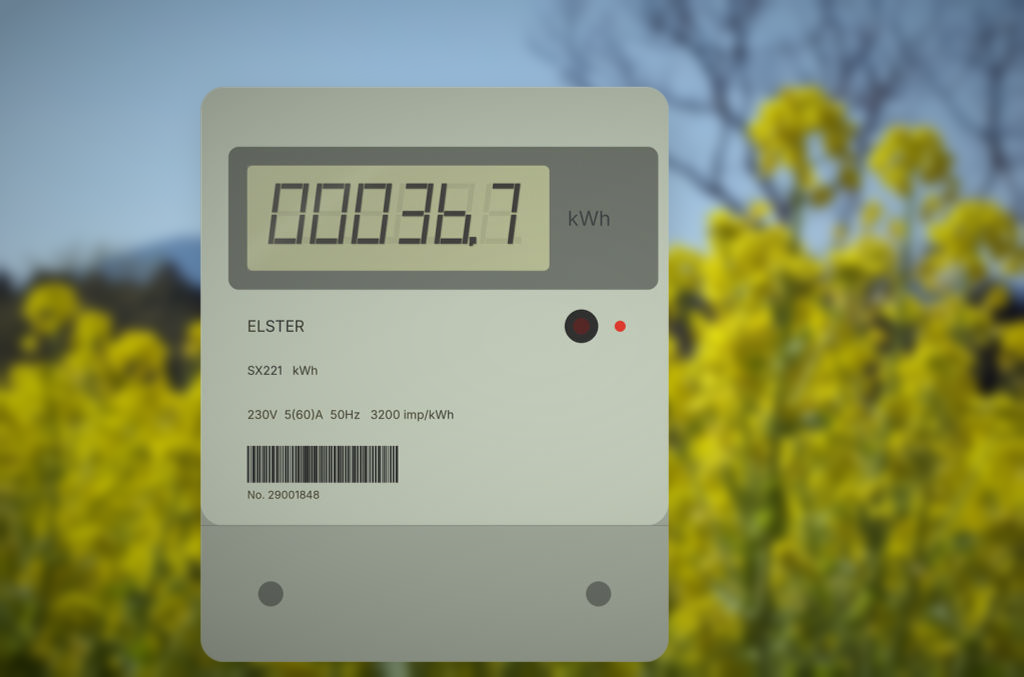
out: **36.7** kWh
